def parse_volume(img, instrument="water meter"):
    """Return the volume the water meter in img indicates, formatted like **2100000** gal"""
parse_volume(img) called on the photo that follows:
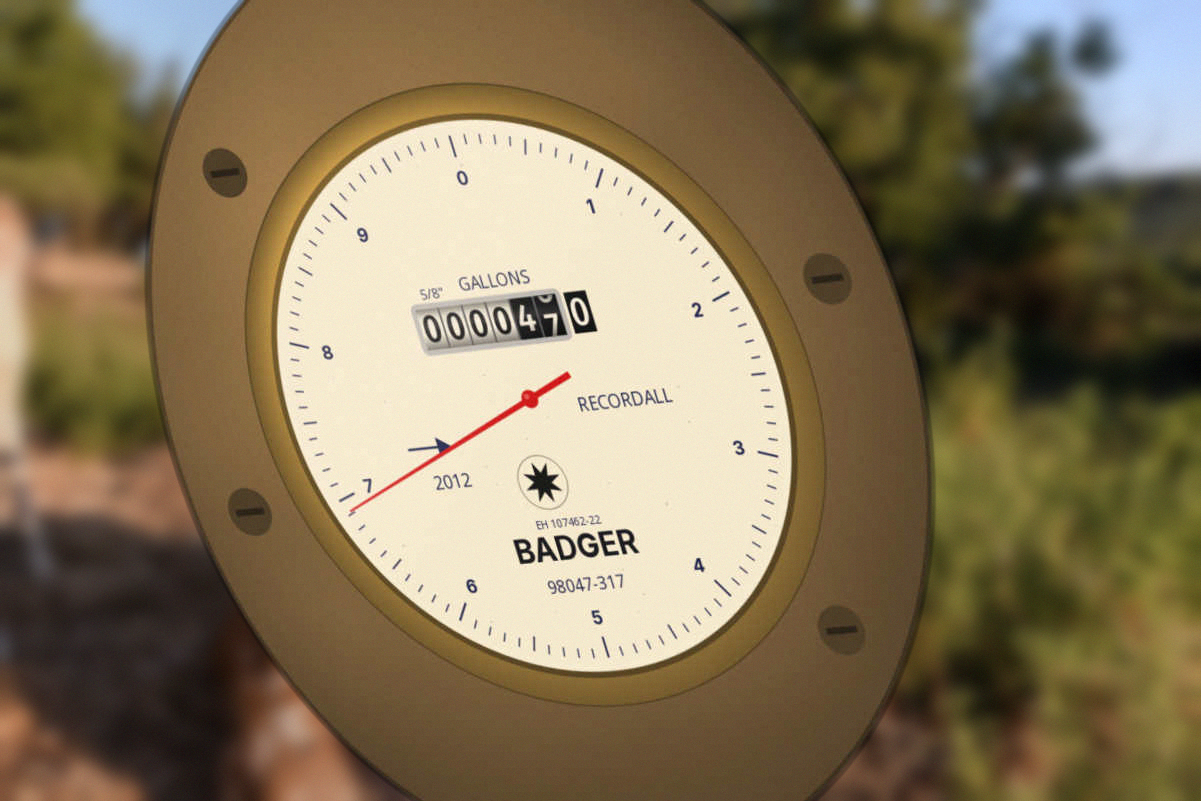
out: **466.9** gal
